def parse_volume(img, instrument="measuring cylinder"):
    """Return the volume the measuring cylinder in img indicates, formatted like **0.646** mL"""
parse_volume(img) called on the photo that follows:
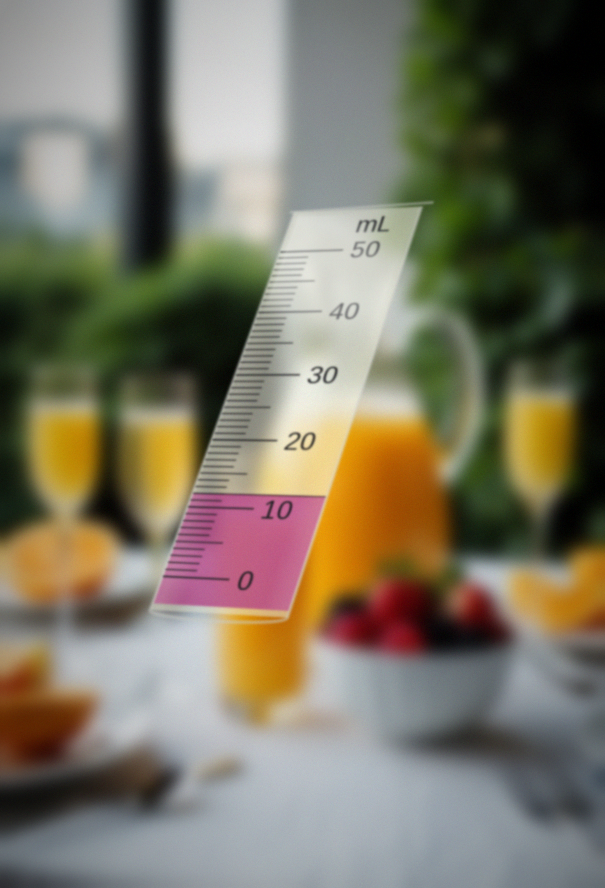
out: **12** mL
